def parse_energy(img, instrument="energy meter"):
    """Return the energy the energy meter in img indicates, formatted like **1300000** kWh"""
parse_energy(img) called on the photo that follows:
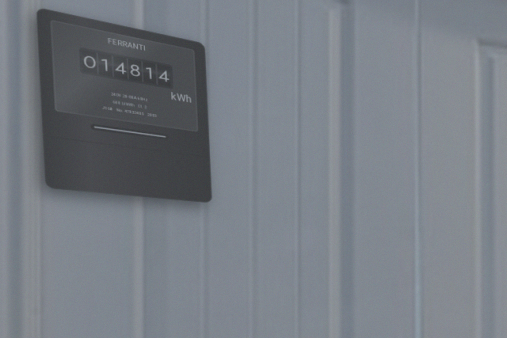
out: **14814** kWh
